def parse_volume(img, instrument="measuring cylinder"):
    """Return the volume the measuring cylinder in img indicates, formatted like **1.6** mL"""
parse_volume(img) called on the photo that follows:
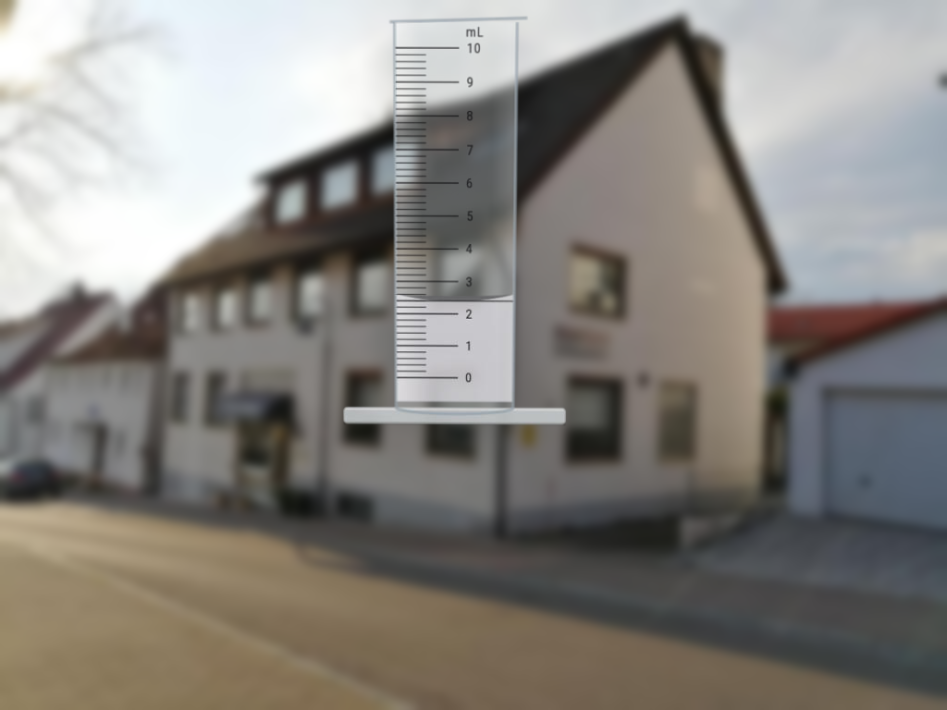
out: **2.4** mL
